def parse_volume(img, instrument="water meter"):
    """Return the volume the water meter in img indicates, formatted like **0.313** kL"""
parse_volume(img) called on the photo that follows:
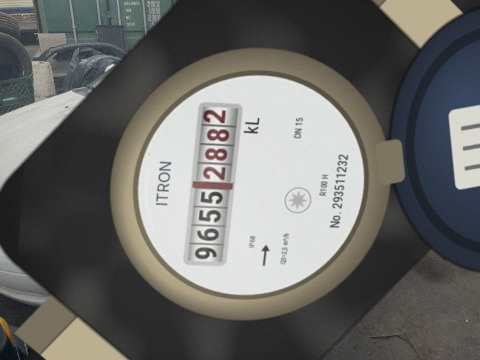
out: **9655.2882** kL
